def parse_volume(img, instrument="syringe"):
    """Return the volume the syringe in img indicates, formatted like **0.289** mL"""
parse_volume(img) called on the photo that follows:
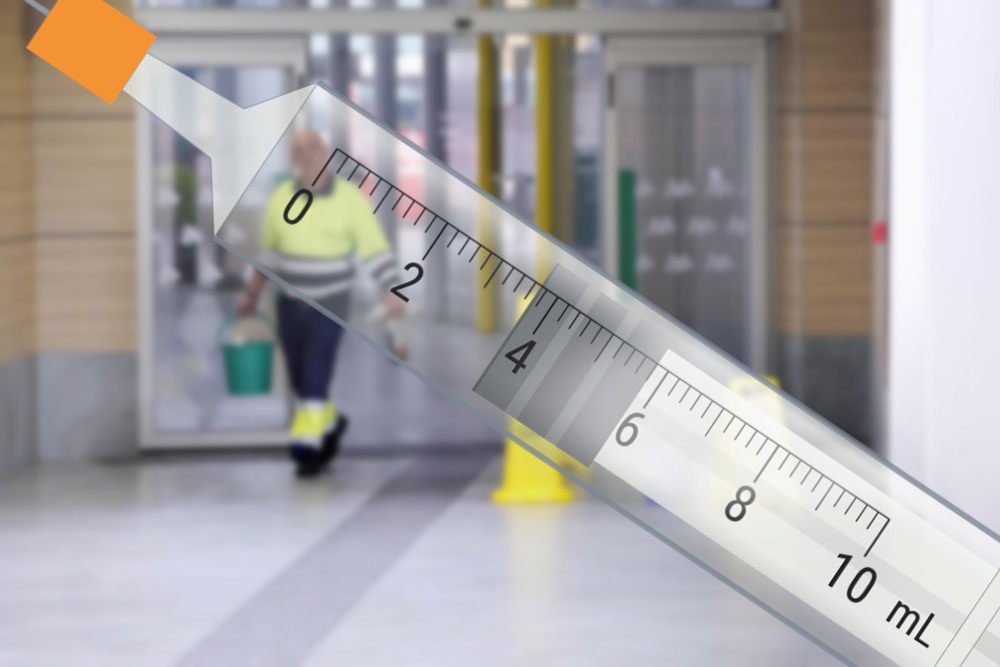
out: **3.7** mL
